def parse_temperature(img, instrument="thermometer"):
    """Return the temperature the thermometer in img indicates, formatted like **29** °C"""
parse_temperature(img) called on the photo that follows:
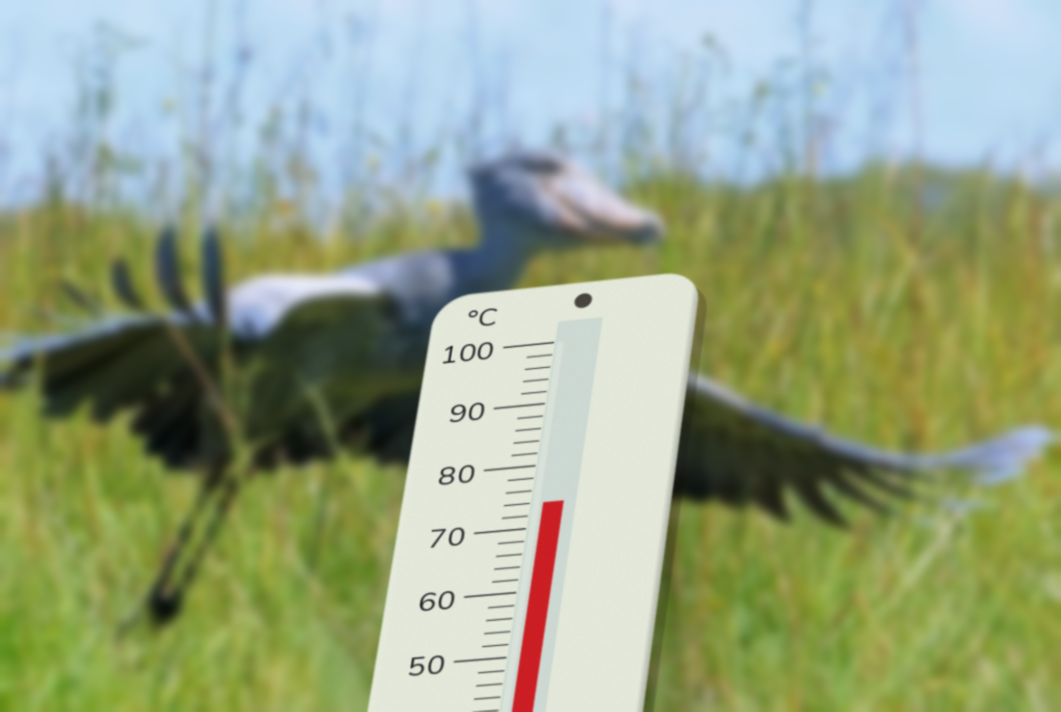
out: **74** °C
